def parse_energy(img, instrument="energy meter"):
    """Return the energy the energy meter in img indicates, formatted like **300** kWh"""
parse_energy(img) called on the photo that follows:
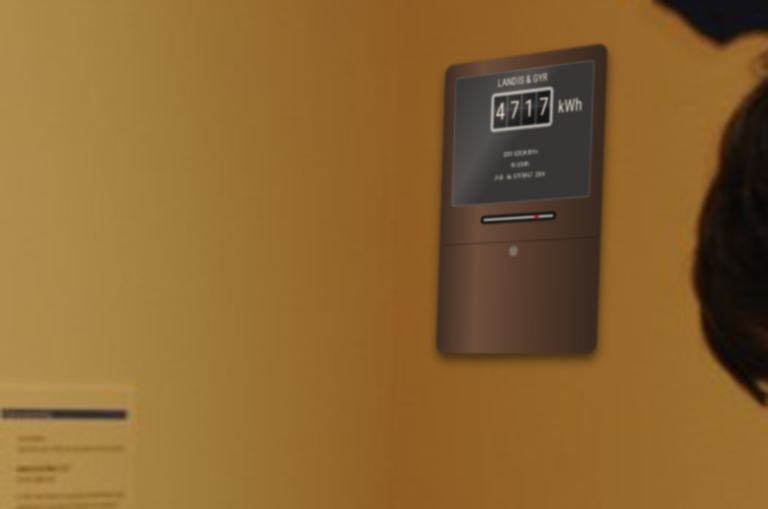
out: **4717** kWh
